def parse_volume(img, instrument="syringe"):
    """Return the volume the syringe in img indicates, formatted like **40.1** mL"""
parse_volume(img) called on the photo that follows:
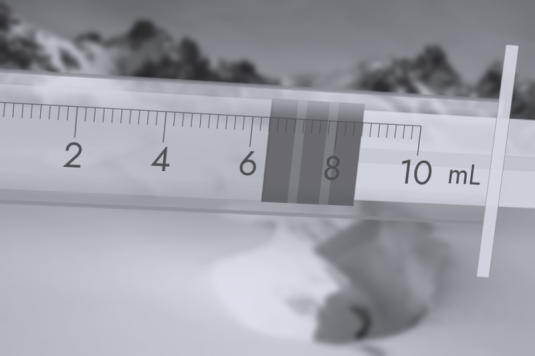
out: **6.4** mL
